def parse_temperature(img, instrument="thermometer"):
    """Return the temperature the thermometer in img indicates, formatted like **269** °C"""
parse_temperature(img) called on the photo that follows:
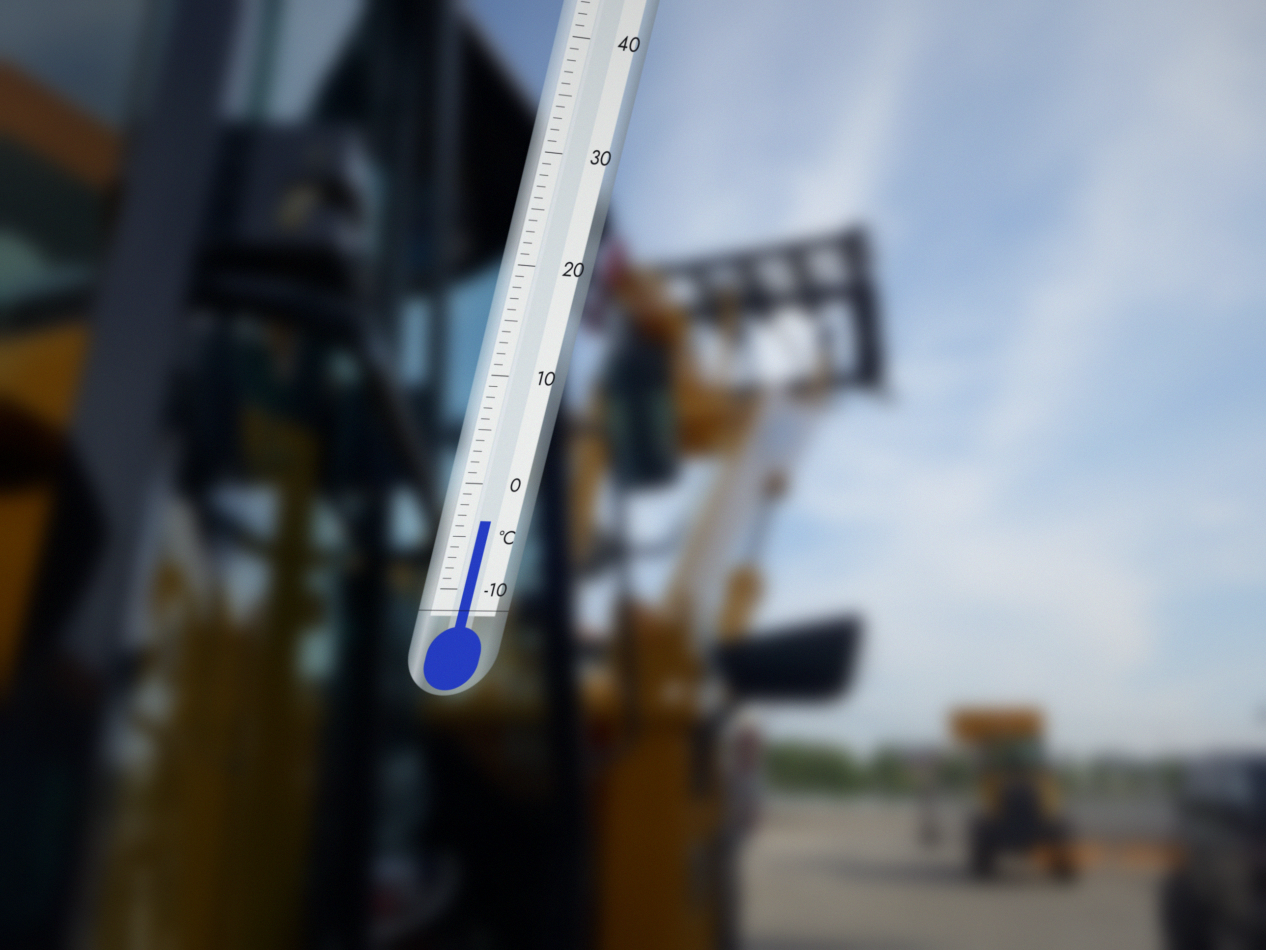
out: **-3.5** °C
